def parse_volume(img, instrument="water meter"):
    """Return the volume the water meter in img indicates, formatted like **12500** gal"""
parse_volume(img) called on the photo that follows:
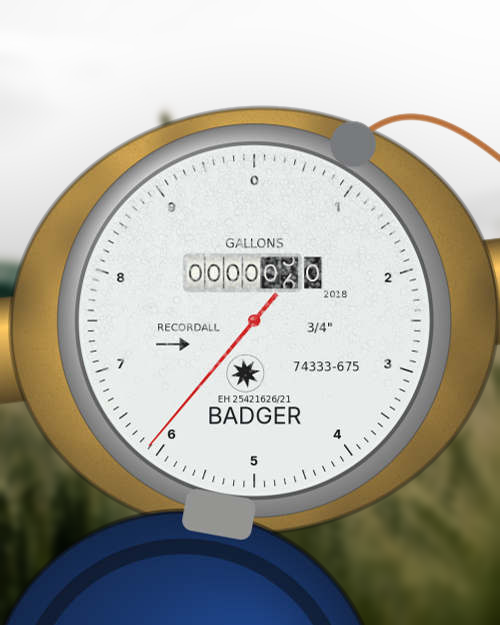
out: **56.1** gal
